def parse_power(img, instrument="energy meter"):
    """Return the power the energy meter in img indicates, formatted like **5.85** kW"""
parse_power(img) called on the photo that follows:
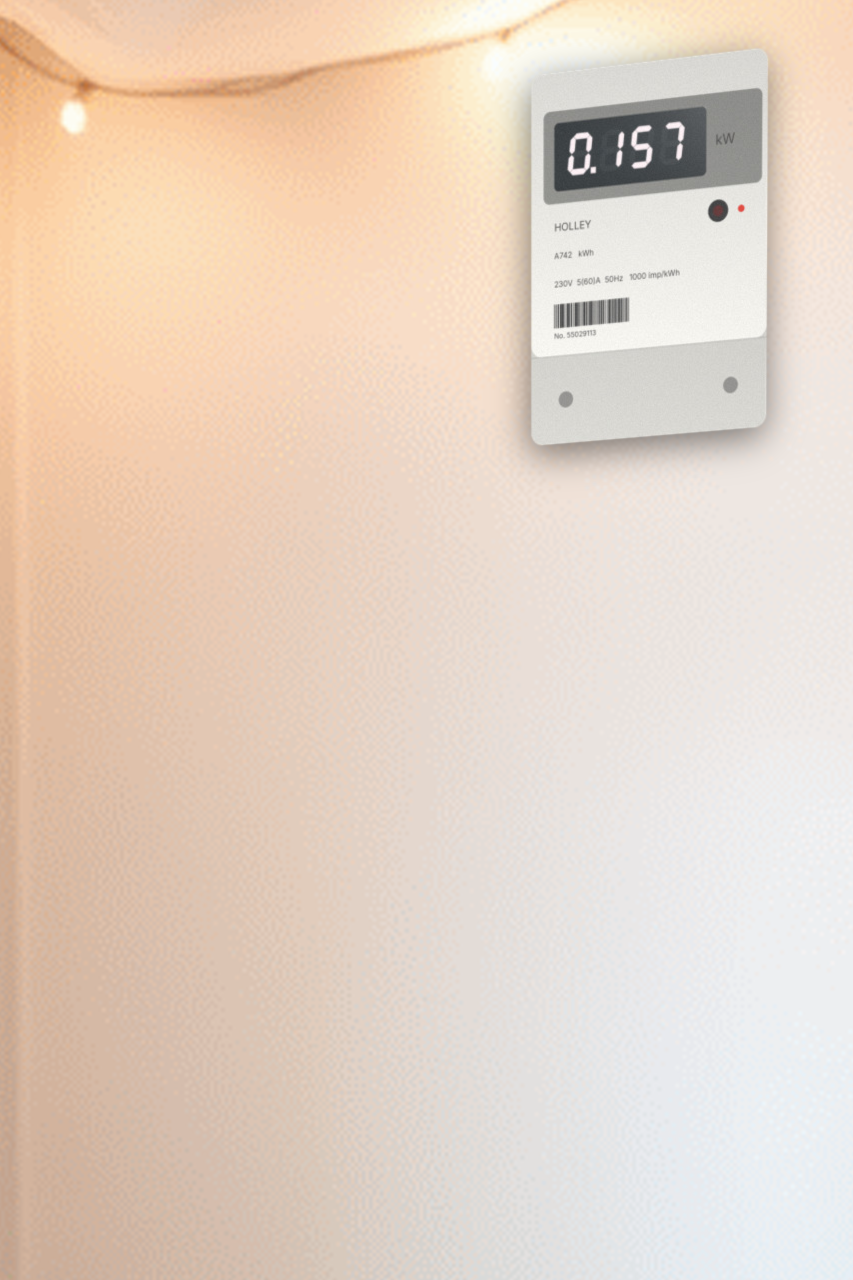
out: **0.157** kW
